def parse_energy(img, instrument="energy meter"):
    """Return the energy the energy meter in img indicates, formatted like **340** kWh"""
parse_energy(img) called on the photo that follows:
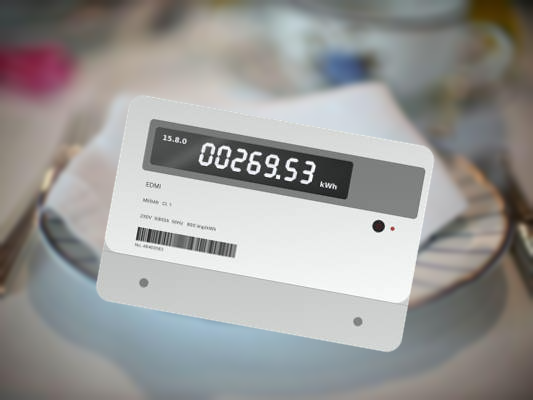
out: **269.53** kWh
